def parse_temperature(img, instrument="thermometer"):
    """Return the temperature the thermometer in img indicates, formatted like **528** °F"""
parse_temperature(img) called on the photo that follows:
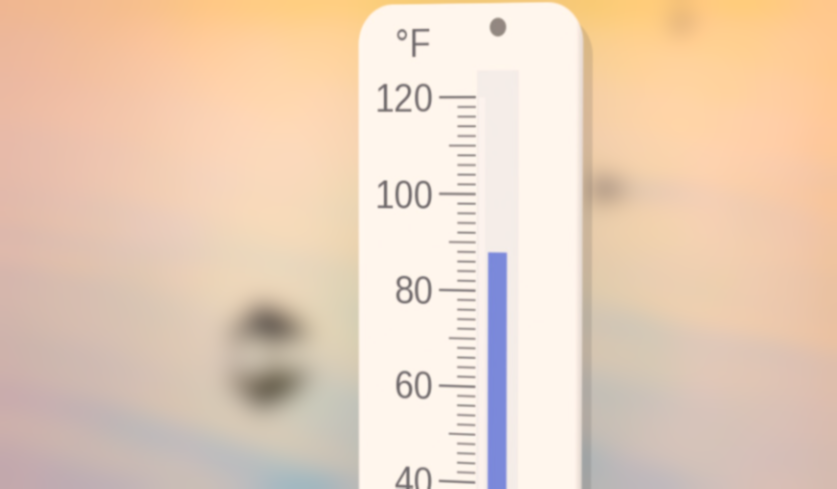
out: **88** °F
